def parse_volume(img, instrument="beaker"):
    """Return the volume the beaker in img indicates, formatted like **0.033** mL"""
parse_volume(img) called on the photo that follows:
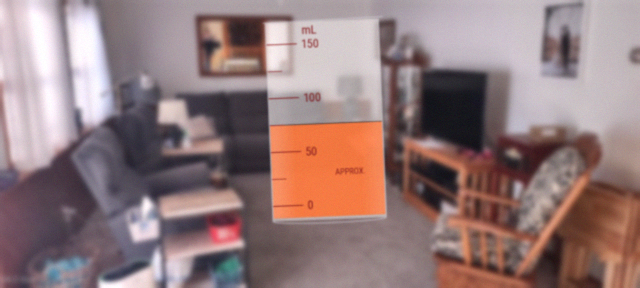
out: **75** mL
